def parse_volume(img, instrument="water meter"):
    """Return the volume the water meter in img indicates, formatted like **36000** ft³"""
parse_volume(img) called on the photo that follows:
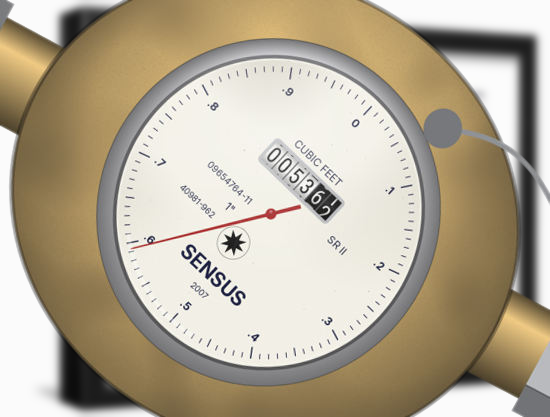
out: **5361.59** ft³
